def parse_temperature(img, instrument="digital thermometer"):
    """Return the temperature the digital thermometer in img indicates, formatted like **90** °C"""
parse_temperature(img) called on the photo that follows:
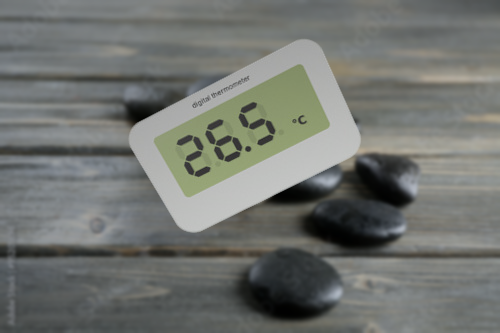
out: **26.5** °C
